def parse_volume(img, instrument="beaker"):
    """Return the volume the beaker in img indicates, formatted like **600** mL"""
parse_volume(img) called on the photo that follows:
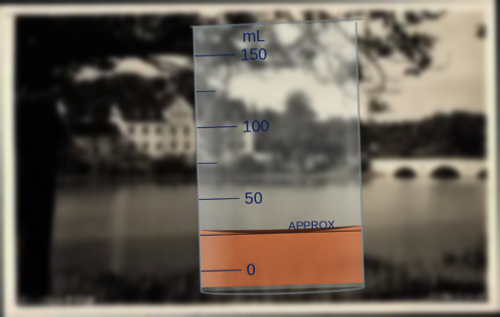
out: **25** mL
